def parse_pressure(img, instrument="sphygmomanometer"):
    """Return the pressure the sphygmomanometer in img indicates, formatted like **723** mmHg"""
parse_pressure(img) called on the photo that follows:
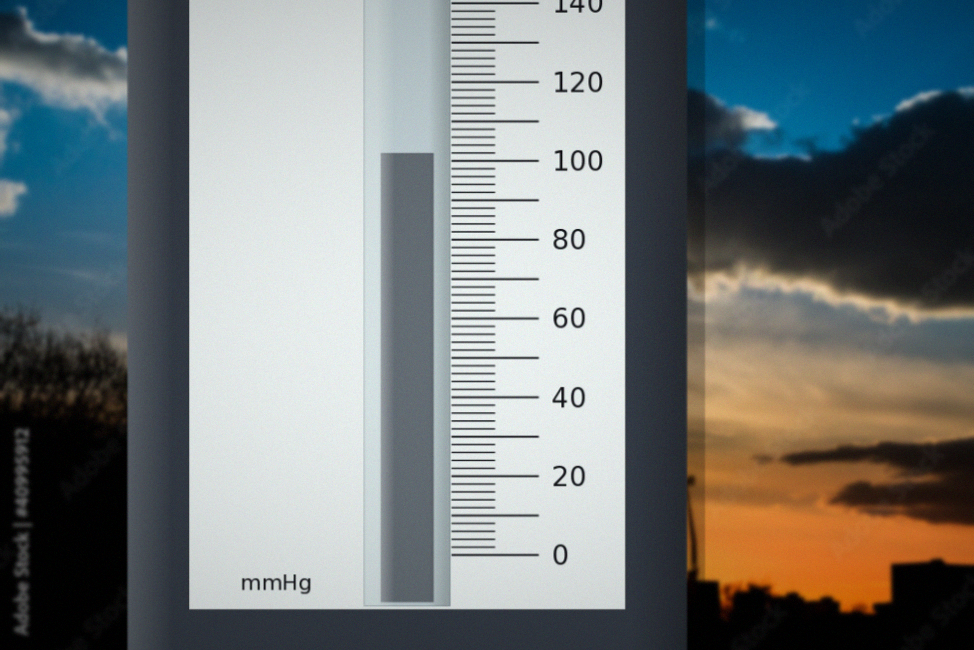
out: **102** mmHg
